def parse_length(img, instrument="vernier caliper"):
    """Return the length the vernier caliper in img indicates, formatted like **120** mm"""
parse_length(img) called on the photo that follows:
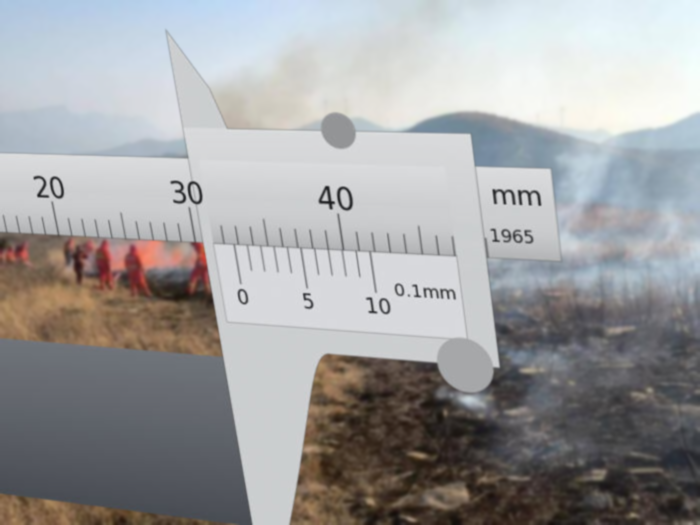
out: **32.7** mm
